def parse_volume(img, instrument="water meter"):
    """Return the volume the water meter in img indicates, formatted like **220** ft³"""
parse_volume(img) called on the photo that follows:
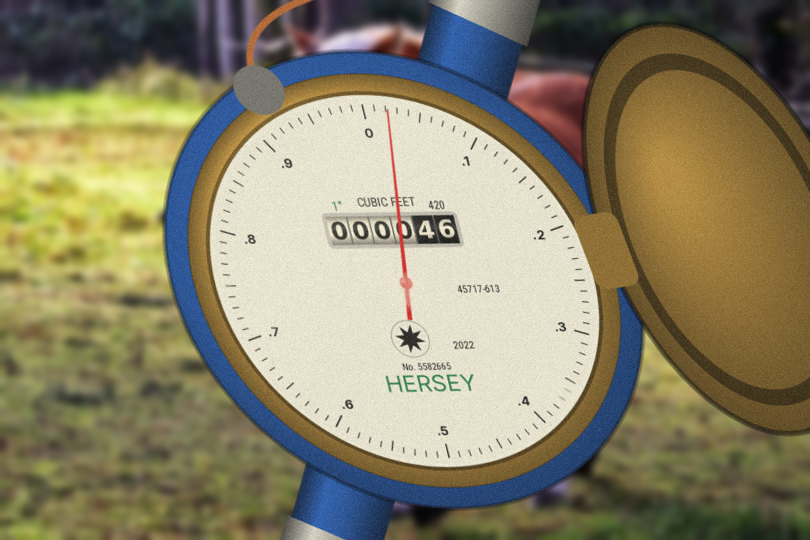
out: **46.02** ft³
